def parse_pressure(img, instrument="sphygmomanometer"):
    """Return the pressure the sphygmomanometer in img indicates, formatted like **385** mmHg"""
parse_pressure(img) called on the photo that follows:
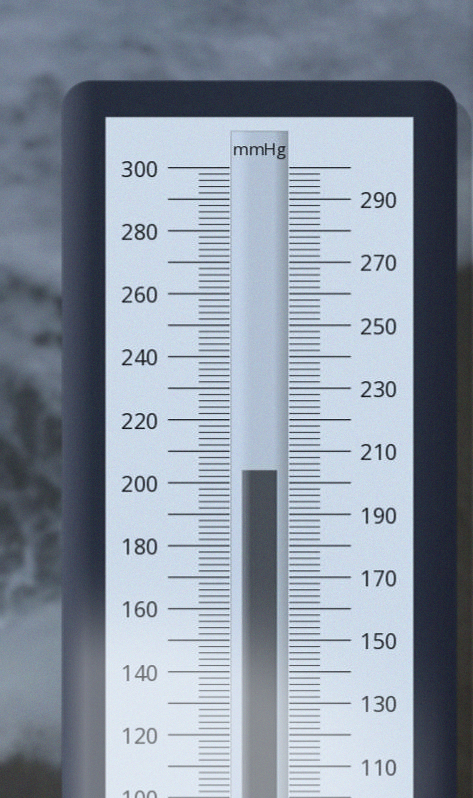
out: **204** mmHg
